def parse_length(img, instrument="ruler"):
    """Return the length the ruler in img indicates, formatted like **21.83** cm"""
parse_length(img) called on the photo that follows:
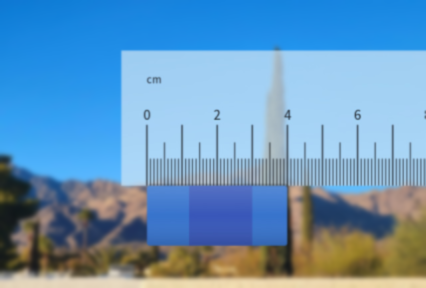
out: **4** cm
